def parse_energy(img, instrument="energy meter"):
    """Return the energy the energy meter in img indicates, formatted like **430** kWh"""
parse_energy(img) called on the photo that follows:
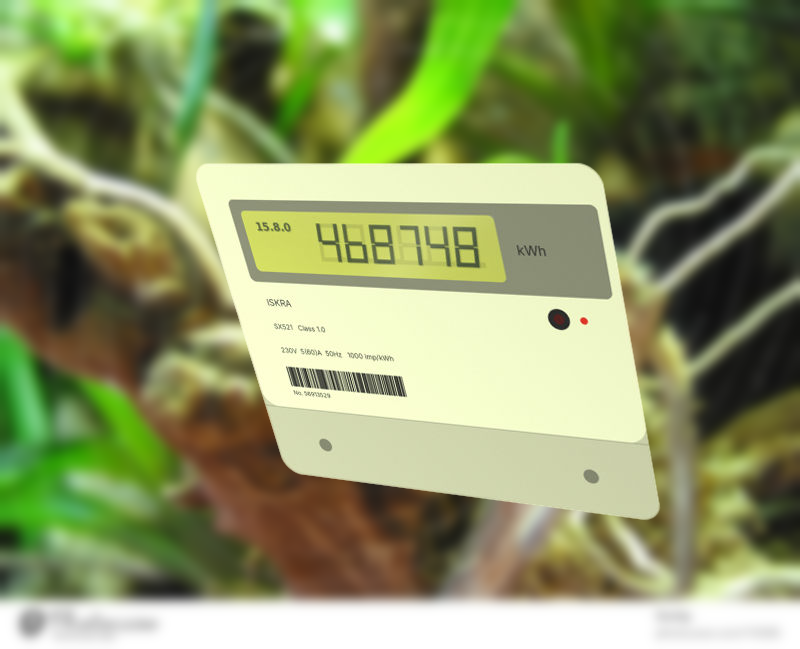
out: **468748** kWh
